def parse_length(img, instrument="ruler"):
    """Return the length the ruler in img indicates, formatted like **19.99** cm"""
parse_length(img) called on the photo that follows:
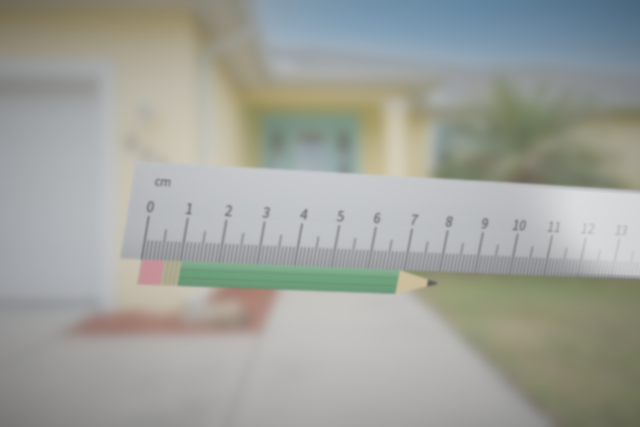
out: **8** cm
